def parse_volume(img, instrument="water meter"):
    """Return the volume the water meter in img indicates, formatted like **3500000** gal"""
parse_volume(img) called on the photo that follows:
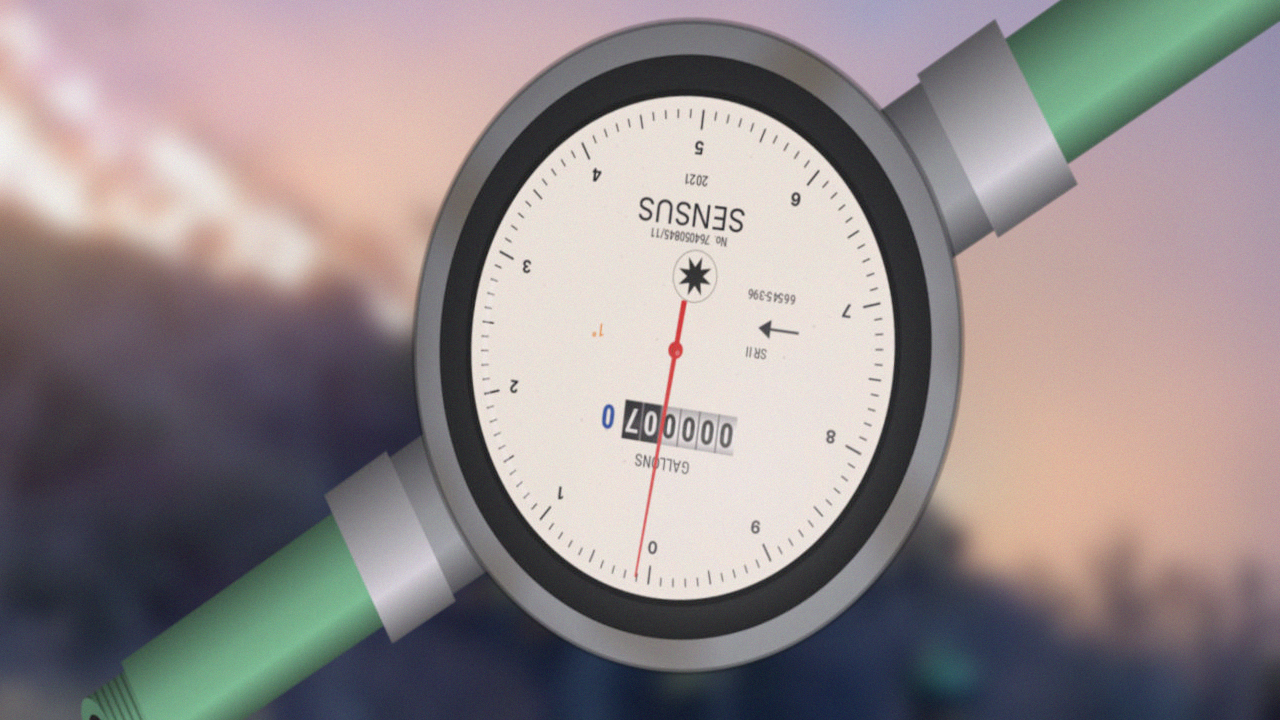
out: **70.1** gal
